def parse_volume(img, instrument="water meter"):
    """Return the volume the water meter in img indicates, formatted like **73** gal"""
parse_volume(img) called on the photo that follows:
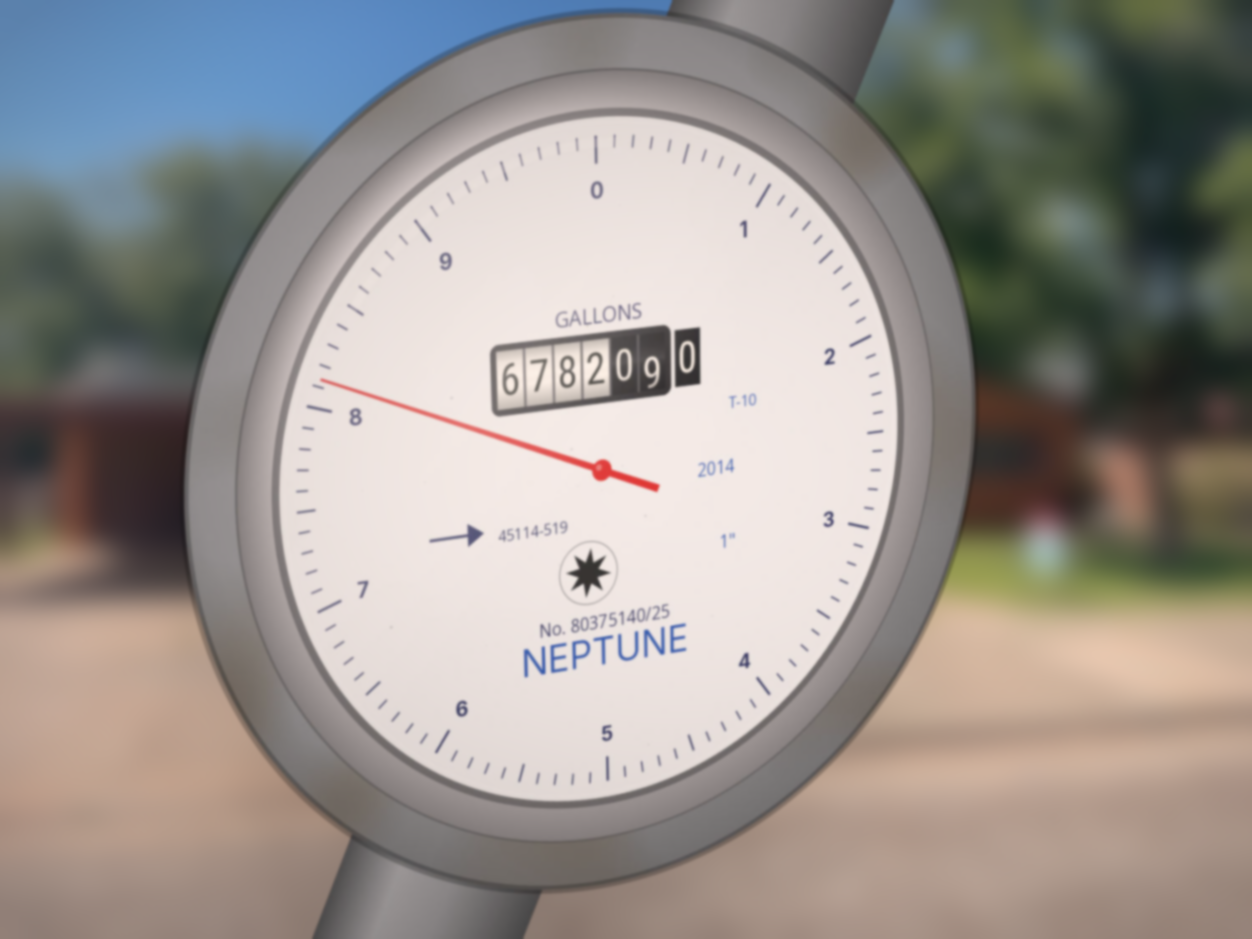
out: **6782088.1** gal
